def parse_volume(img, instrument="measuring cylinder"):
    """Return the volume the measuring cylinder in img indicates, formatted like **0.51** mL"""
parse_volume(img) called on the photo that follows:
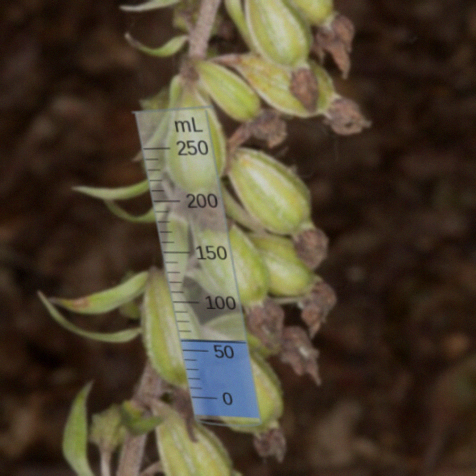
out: **60** mL
